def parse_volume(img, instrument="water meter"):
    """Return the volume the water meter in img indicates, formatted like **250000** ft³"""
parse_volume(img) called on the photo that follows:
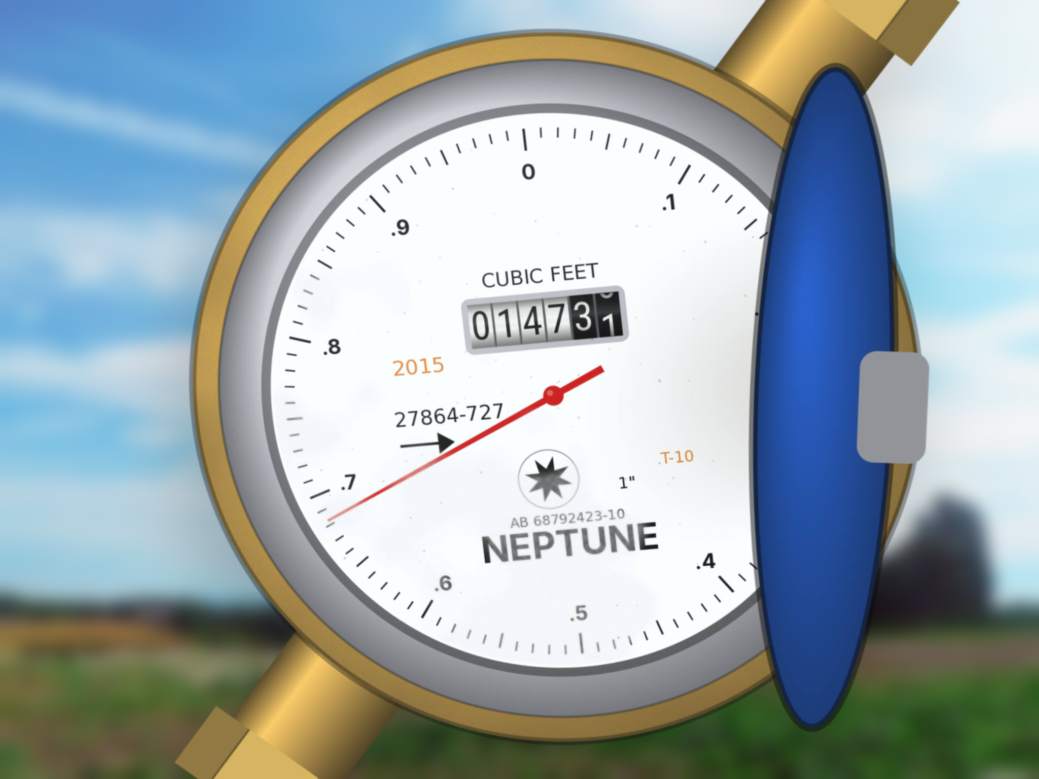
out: **14730.68** ft³
